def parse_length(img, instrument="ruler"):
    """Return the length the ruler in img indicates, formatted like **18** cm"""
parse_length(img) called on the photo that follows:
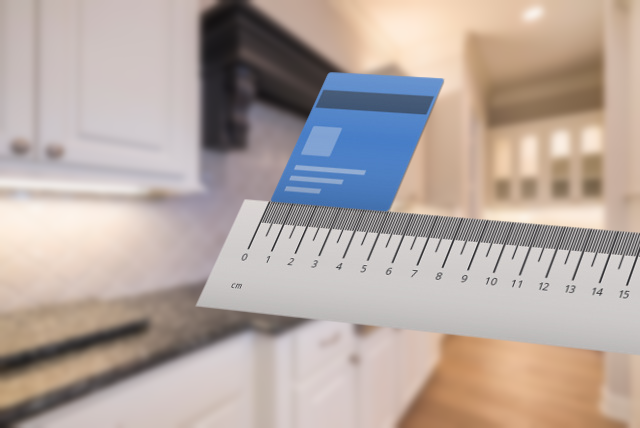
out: **5** cm
